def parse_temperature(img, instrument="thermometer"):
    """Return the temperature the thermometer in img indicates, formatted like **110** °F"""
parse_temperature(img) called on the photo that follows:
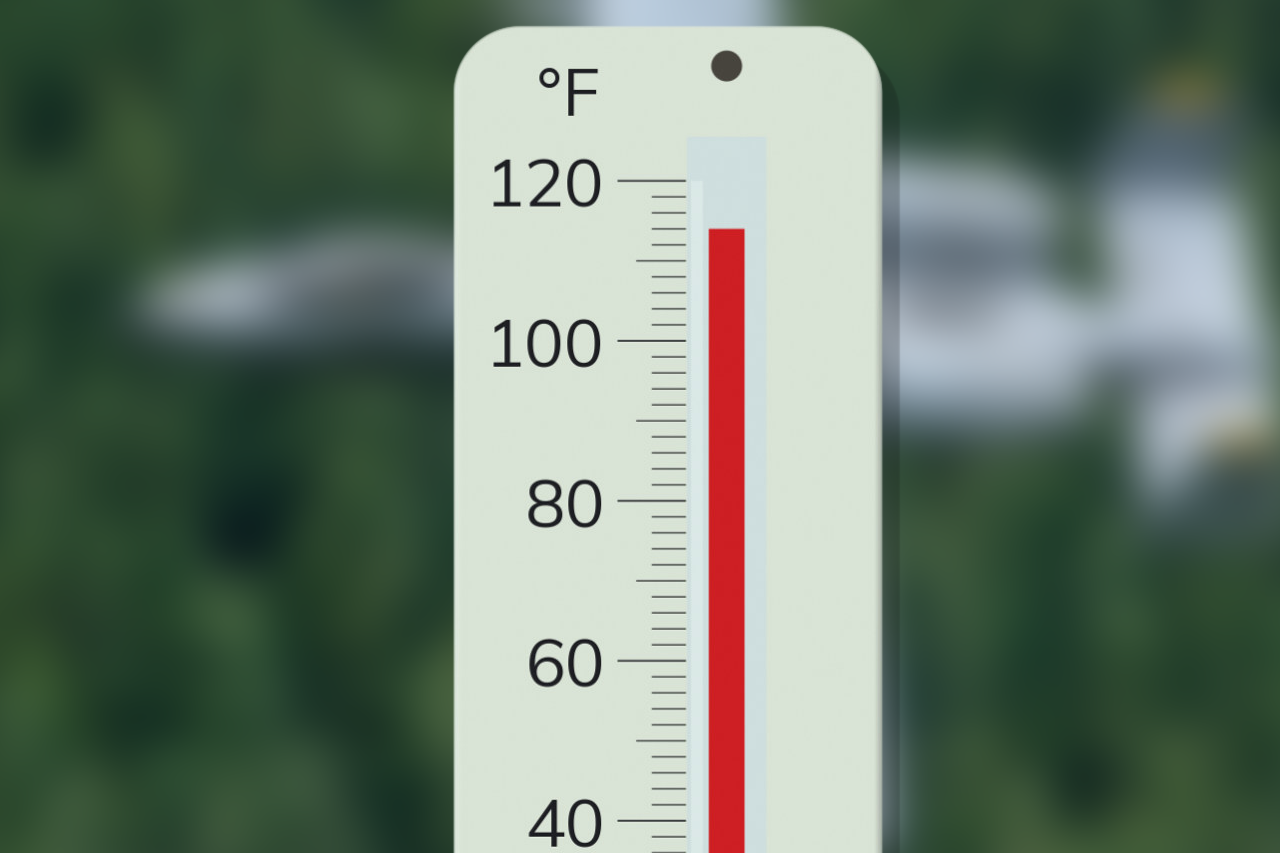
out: **114** °F
